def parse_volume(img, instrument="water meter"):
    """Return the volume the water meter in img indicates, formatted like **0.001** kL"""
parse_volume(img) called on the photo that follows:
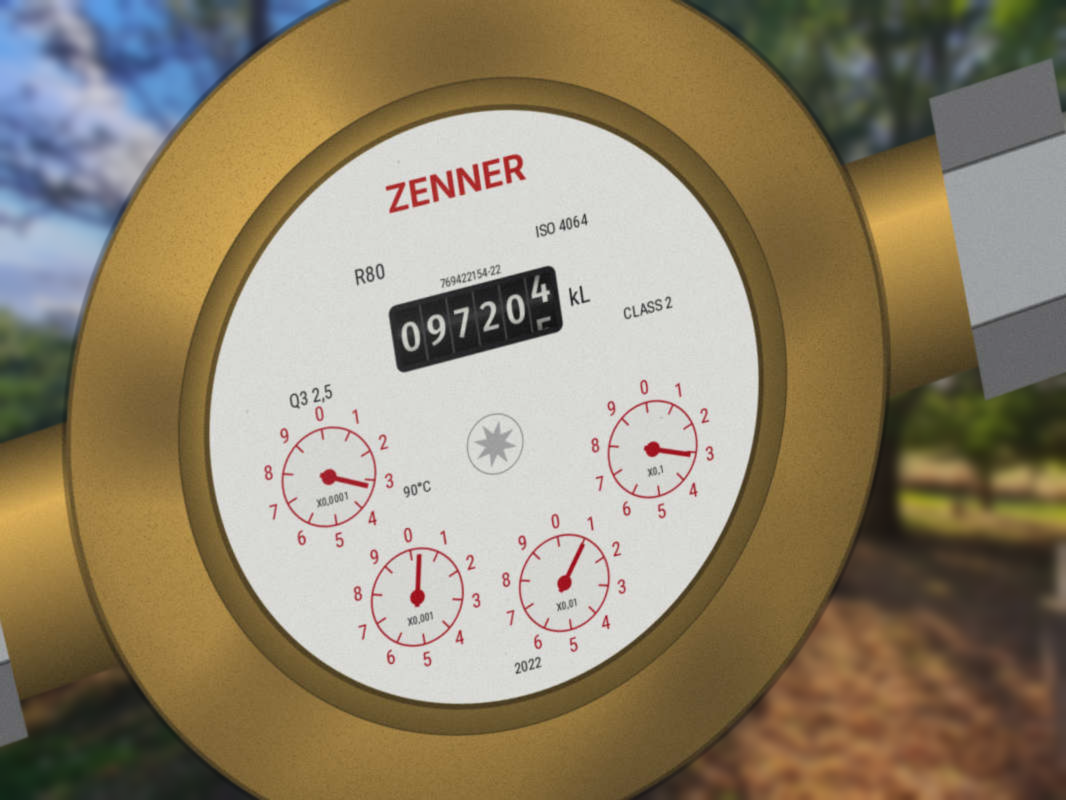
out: **97204.3103** kL
